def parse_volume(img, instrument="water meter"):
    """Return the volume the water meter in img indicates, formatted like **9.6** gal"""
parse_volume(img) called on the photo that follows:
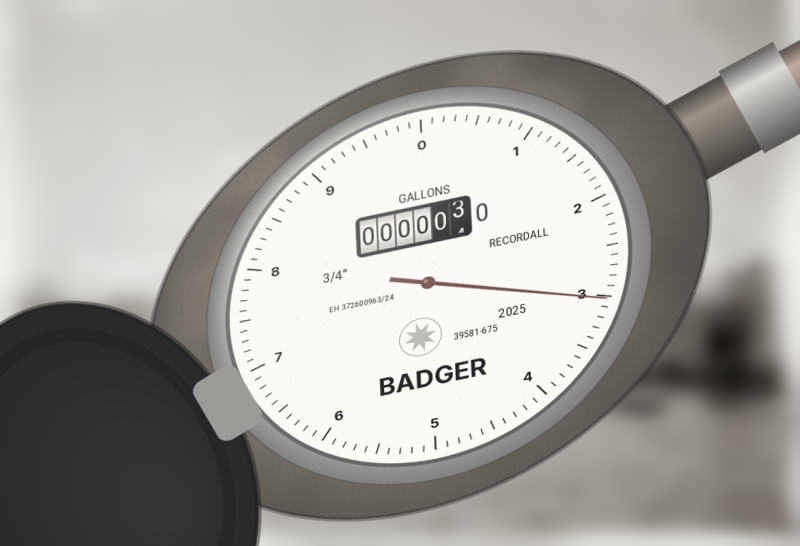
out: **33.0** gal
